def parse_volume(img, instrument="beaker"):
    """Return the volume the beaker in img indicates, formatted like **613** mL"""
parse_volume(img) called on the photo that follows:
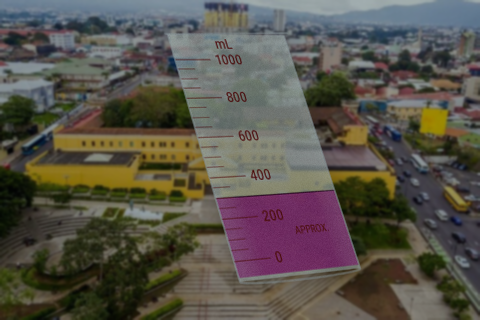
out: **300** mL
